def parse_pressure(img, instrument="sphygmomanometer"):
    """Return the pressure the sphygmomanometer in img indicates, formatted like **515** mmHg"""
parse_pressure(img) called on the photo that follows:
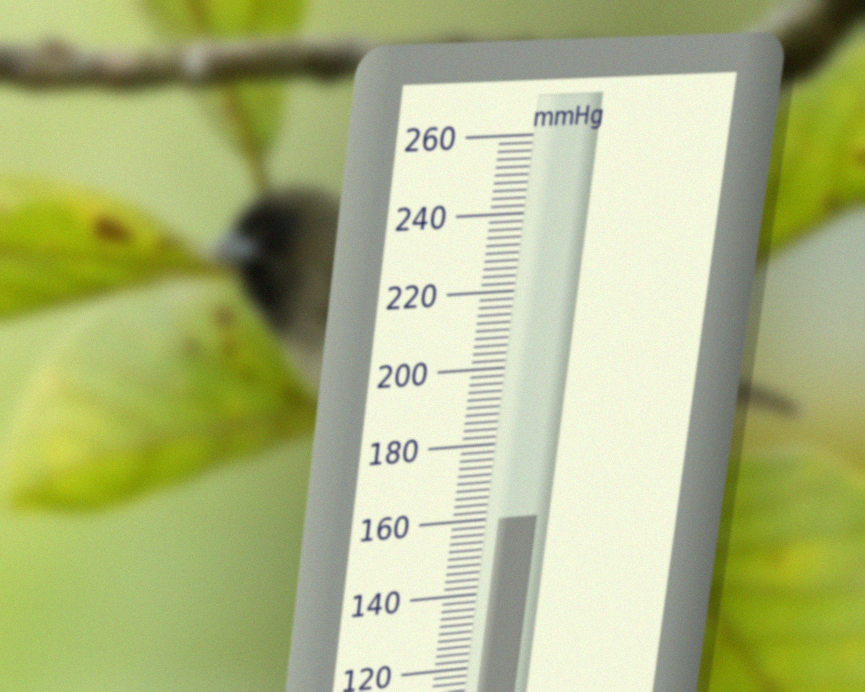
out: **160** mmHg
